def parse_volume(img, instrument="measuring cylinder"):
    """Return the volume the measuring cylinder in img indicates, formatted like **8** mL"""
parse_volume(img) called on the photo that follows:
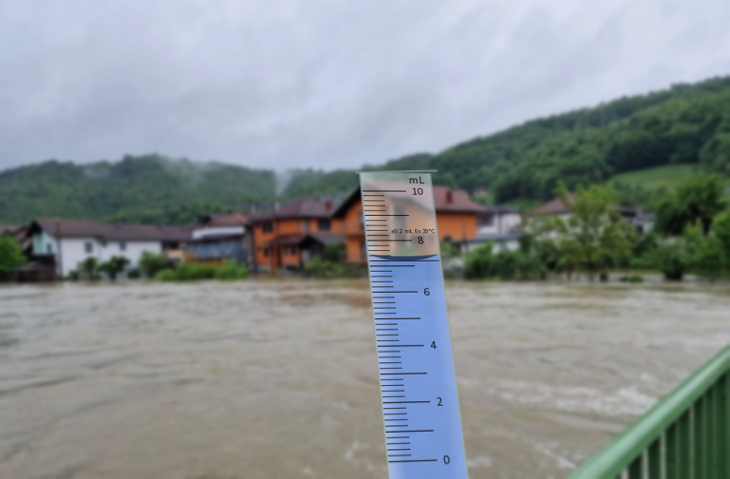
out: **7.2** mL
